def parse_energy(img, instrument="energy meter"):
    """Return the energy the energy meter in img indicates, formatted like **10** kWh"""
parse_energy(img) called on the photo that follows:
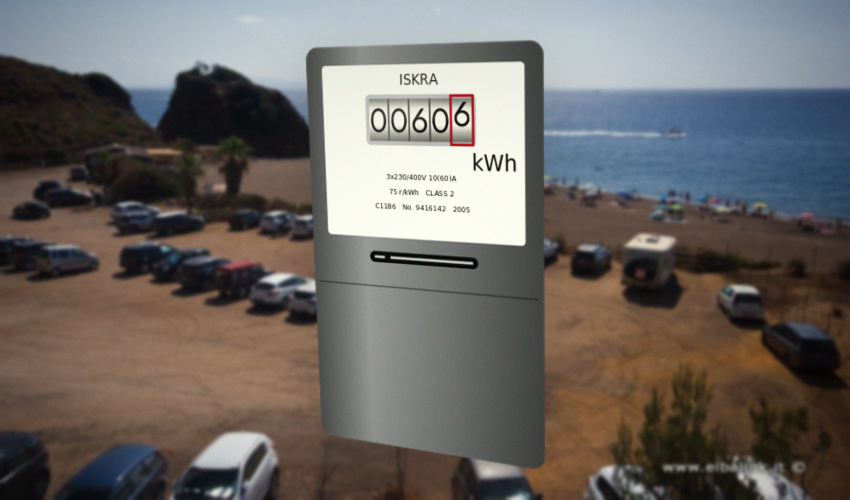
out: **60.6** kWh
